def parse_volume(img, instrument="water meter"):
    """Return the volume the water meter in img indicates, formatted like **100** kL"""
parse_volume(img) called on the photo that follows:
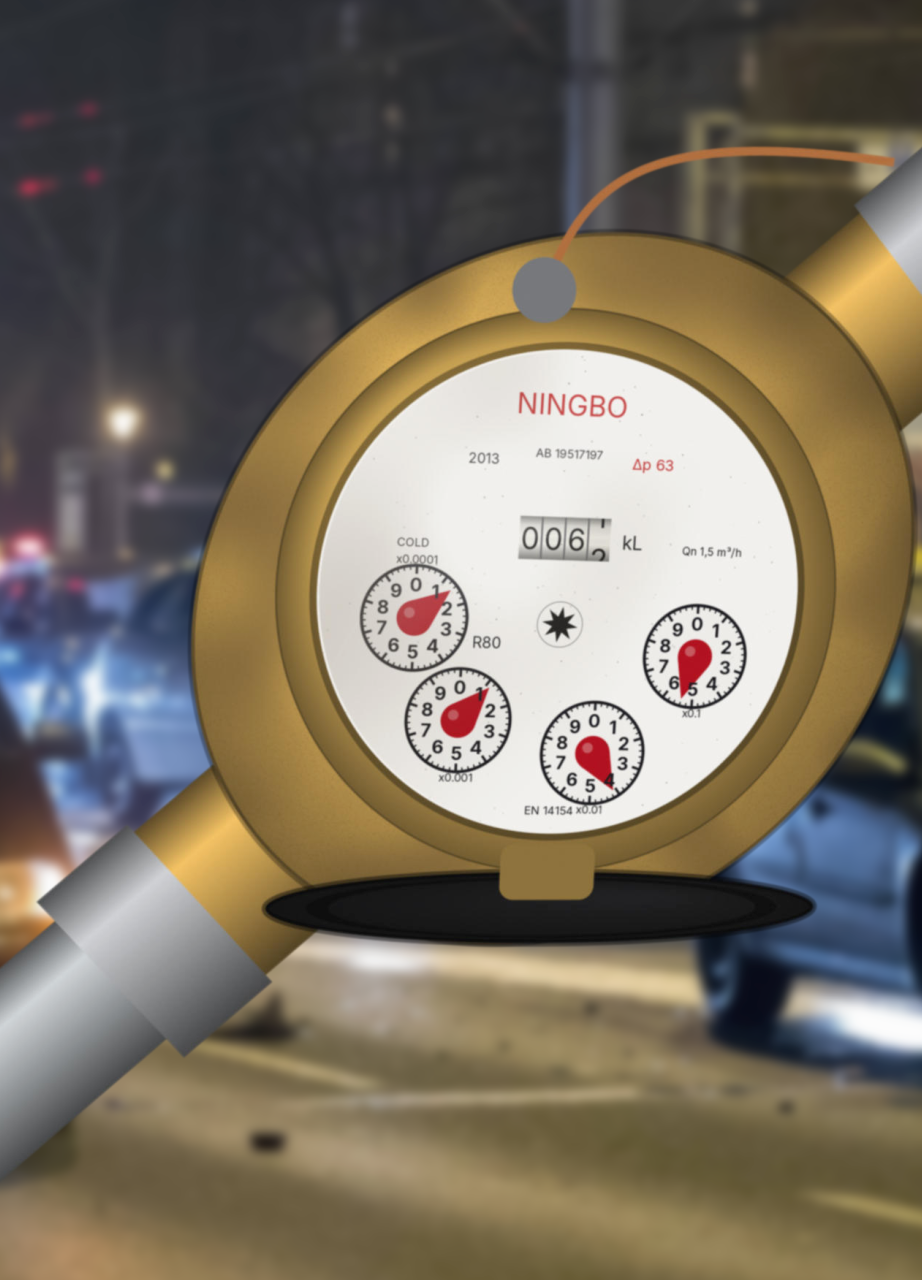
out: **61.5411** kL
